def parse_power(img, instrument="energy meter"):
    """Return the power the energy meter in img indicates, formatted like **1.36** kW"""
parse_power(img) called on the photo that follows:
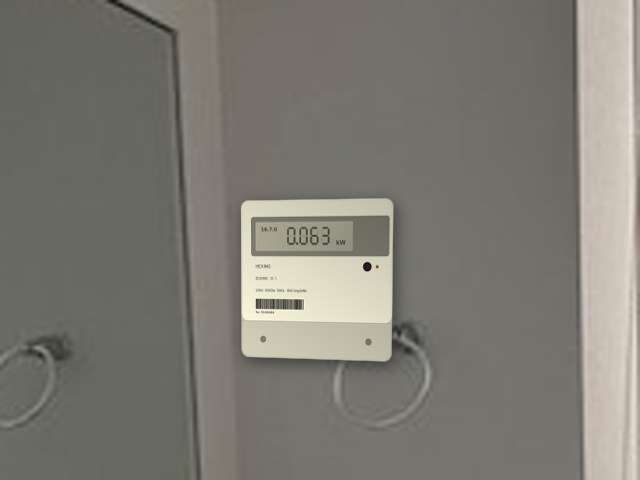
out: **0.063** kW
